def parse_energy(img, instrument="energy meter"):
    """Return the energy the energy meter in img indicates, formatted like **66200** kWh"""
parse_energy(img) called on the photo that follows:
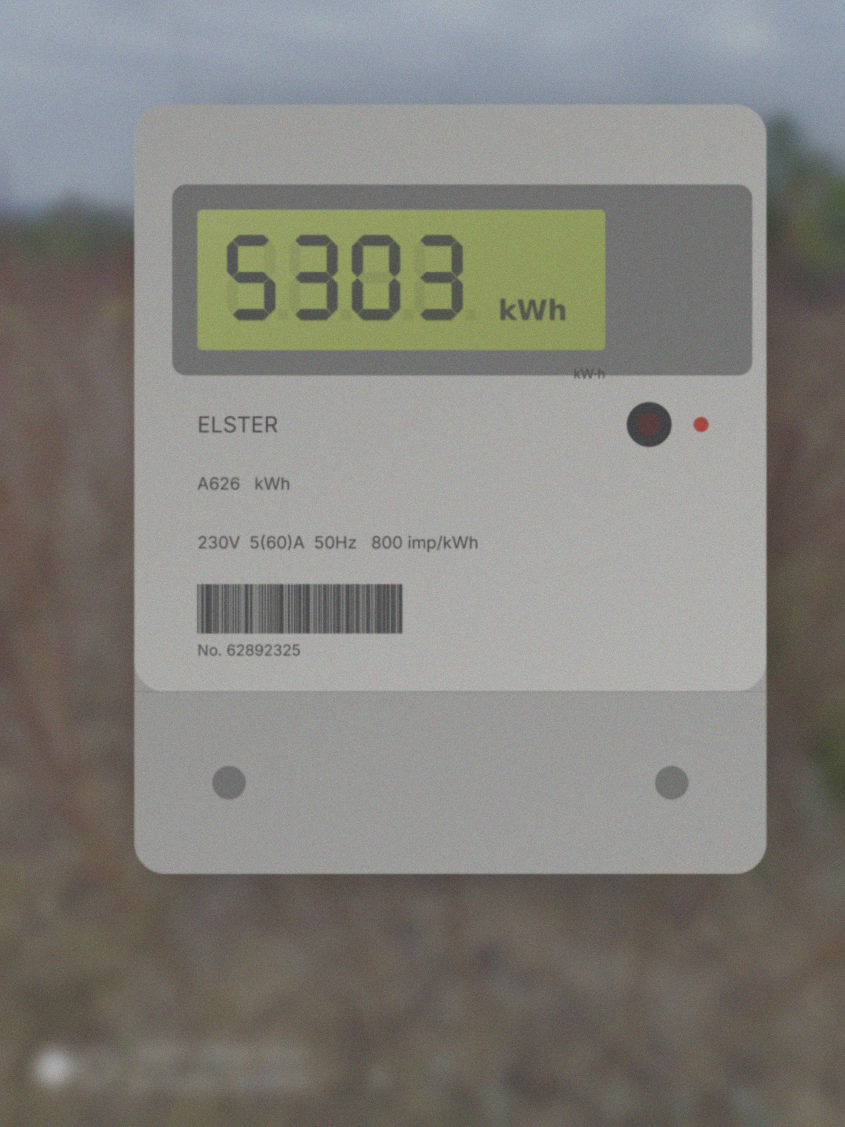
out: **5303** kWh
